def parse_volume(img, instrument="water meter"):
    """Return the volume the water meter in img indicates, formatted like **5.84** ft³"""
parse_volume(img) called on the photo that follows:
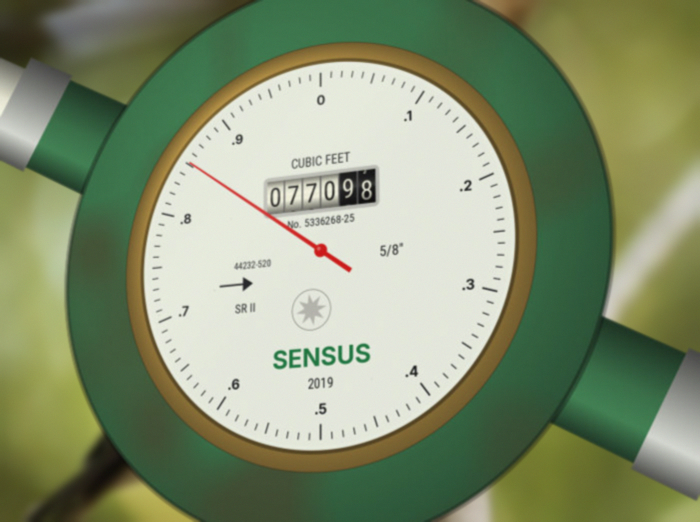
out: **77097.85** ft³
